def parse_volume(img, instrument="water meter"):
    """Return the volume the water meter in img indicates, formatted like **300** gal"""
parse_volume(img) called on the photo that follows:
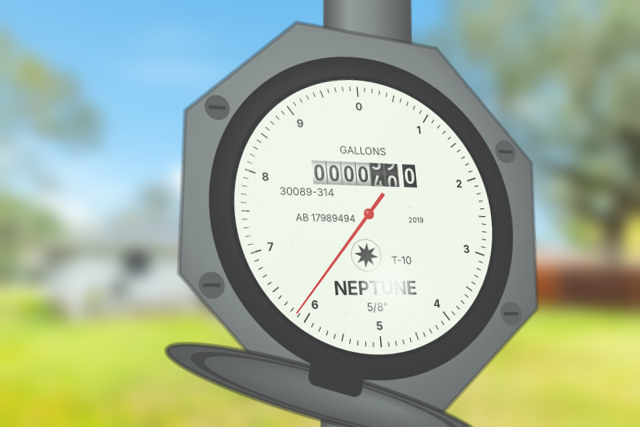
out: **396.1** gal
